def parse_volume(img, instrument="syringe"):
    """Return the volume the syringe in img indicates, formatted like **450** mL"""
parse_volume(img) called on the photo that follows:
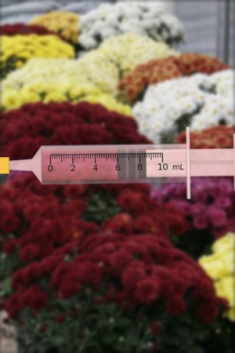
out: **6** mL
